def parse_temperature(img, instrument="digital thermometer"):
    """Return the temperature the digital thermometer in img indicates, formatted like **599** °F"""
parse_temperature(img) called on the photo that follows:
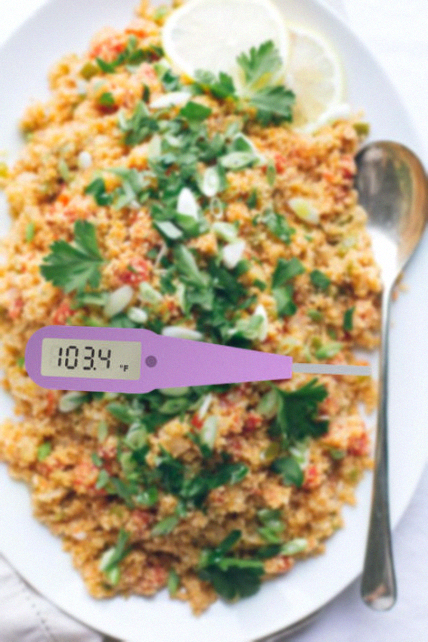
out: **103.4** °F
